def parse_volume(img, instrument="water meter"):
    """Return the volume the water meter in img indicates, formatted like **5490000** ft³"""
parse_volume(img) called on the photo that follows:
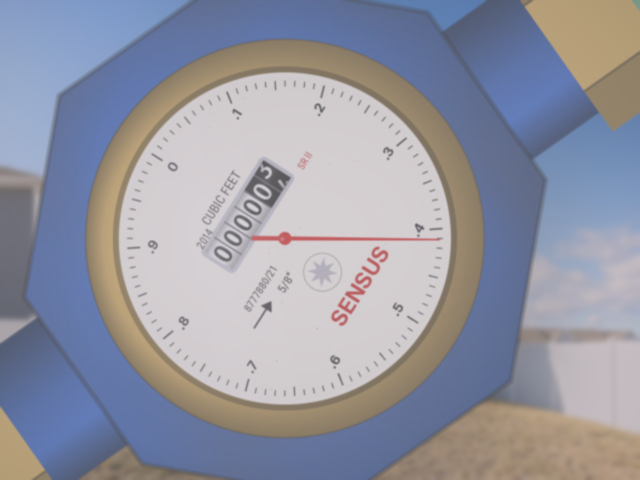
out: **3.41** ft³
